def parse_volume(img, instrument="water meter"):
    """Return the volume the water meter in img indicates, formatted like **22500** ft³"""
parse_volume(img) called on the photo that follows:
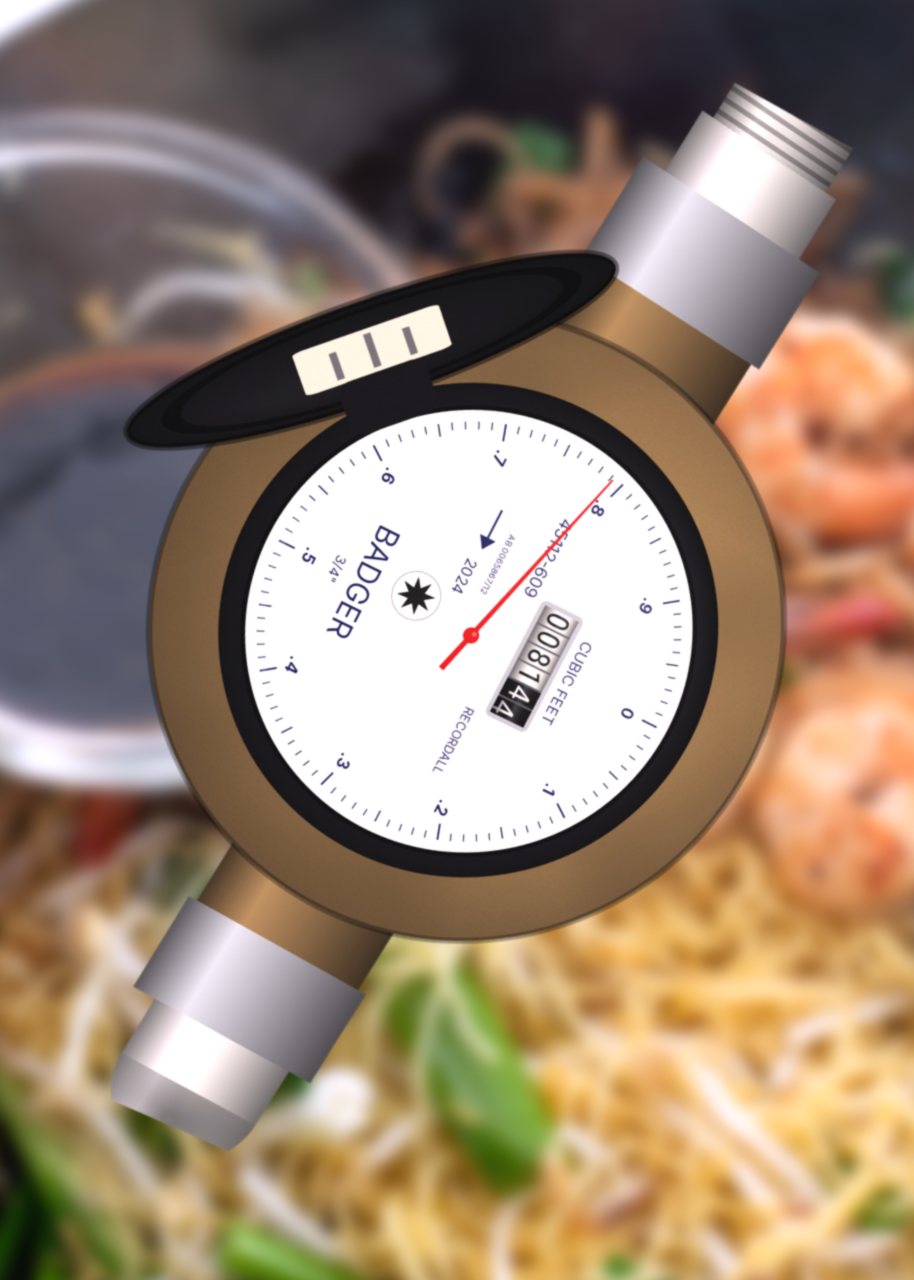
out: **8143.79** ft³
